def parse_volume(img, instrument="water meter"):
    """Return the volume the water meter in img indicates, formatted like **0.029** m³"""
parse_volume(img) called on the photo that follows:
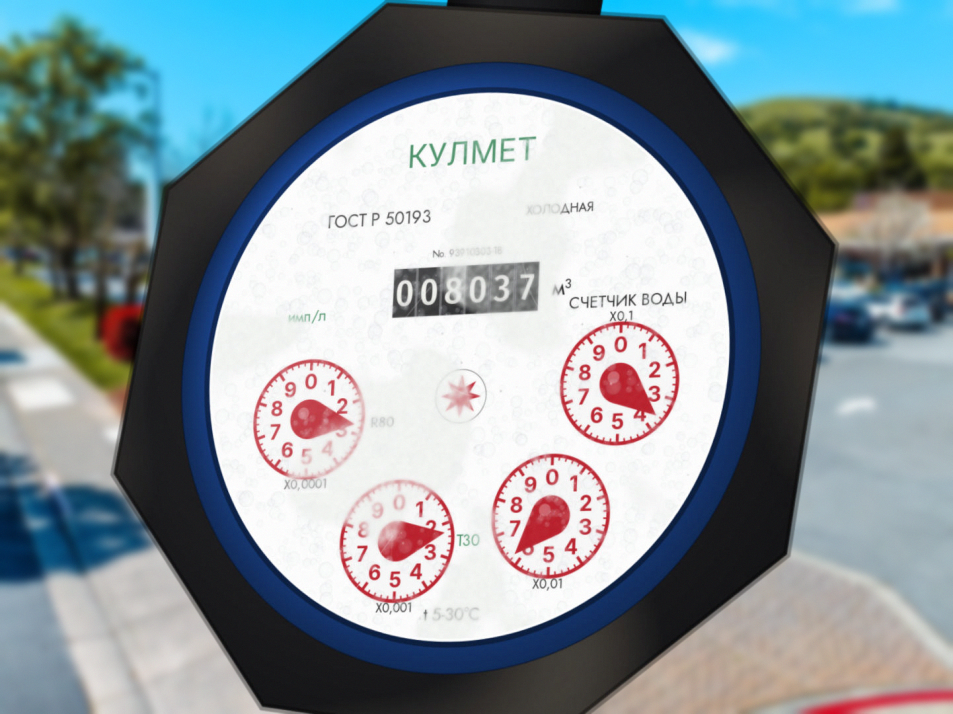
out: **8037.3622** m³
